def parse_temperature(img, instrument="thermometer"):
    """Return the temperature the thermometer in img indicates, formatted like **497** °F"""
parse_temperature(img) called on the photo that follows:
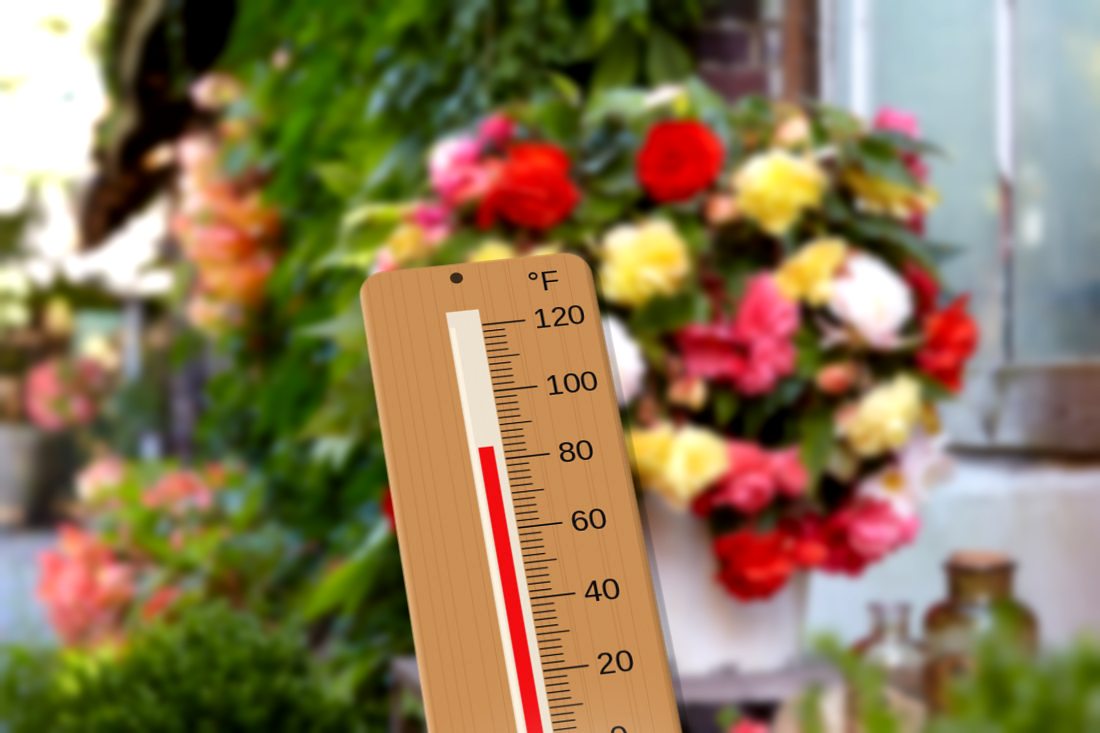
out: **84** °F
